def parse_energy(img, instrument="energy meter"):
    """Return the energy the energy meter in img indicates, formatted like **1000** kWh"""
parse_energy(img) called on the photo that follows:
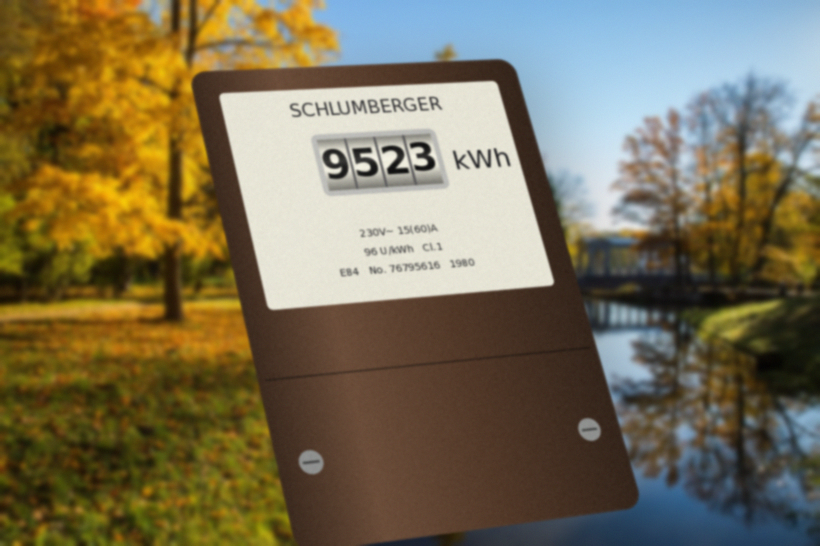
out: **9523** kWh
